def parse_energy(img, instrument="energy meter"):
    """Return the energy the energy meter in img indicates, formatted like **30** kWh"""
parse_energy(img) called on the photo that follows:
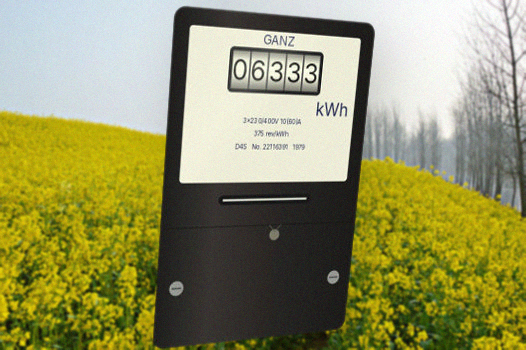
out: **6333** kWh
